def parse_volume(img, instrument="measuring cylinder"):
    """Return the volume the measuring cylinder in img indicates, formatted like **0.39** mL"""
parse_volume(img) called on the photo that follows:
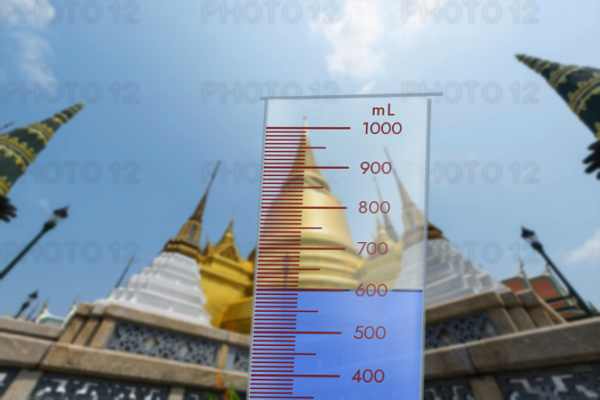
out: **600** mL
